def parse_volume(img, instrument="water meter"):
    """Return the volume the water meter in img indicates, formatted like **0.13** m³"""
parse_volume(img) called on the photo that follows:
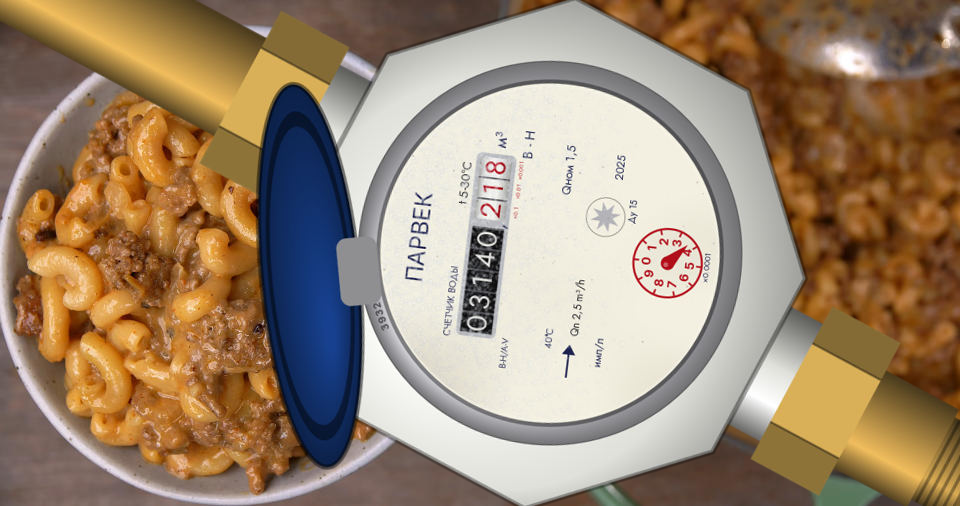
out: **3140.2183** m³
